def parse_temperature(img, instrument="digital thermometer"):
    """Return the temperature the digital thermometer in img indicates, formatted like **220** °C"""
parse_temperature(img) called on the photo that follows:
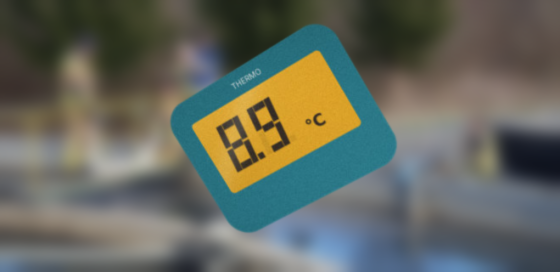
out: **8.9** °C
